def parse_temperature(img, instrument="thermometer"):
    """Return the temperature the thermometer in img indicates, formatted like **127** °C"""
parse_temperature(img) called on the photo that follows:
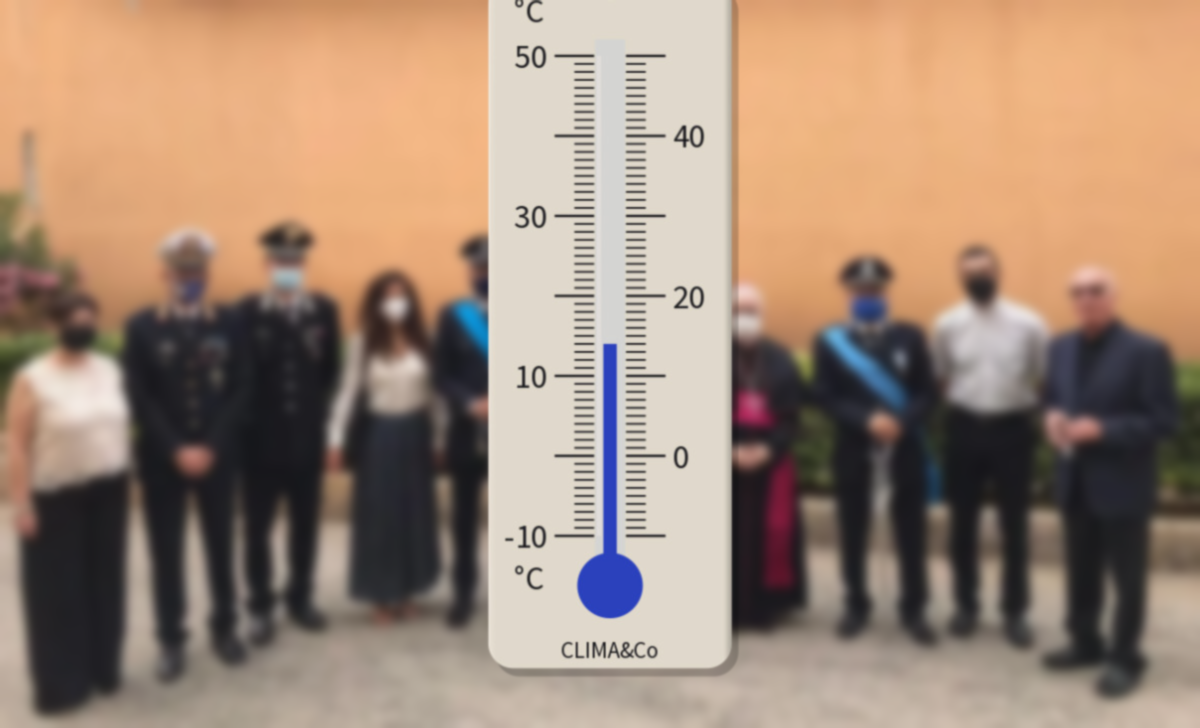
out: **14** °C
